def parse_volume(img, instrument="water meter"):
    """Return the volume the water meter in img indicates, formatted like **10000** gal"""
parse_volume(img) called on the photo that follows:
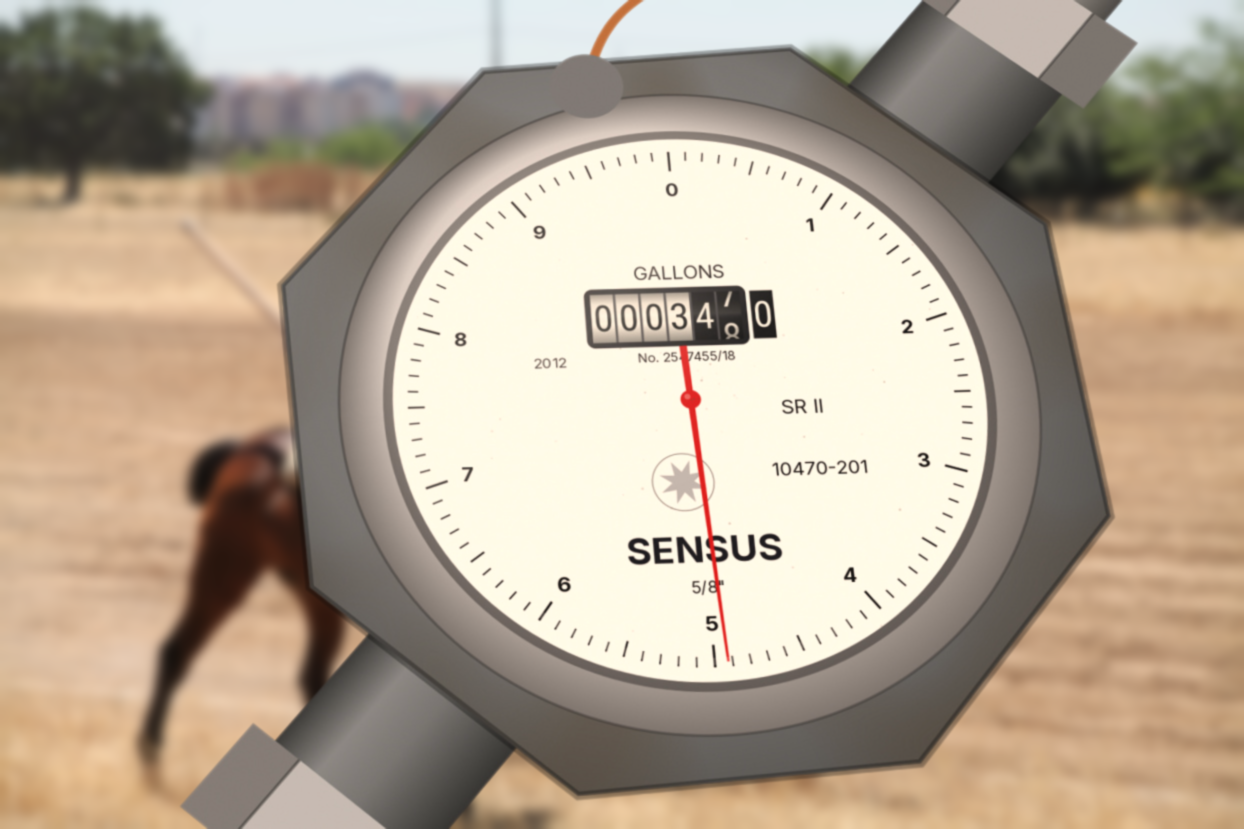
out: **3474.9** gal
